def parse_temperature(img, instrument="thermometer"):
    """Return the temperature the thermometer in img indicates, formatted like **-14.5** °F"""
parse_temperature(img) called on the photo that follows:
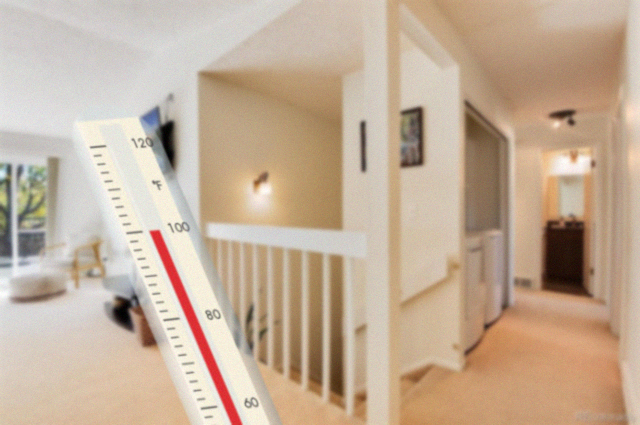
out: **100** °F
